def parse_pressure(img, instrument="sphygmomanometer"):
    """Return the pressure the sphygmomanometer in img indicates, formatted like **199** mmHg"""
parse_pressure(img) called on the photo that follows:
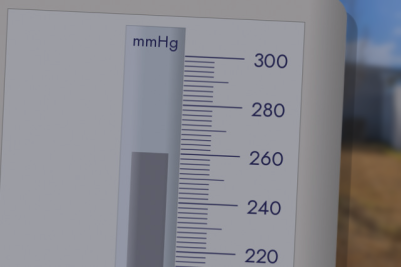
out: **260** mmHg
